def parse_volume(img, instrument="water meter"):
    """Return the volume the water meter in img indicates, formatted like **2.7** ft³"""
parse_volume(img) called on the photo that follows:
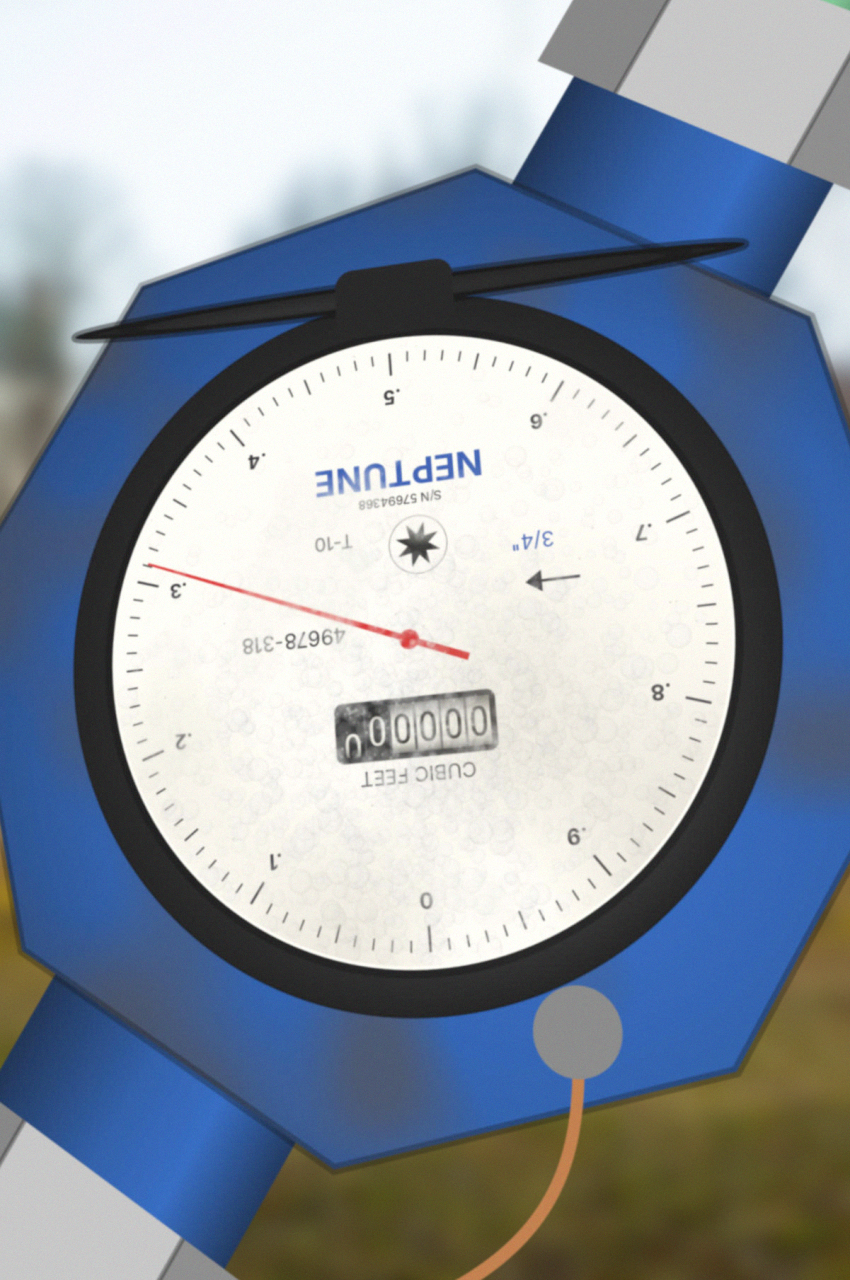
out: **0.31** ft³
